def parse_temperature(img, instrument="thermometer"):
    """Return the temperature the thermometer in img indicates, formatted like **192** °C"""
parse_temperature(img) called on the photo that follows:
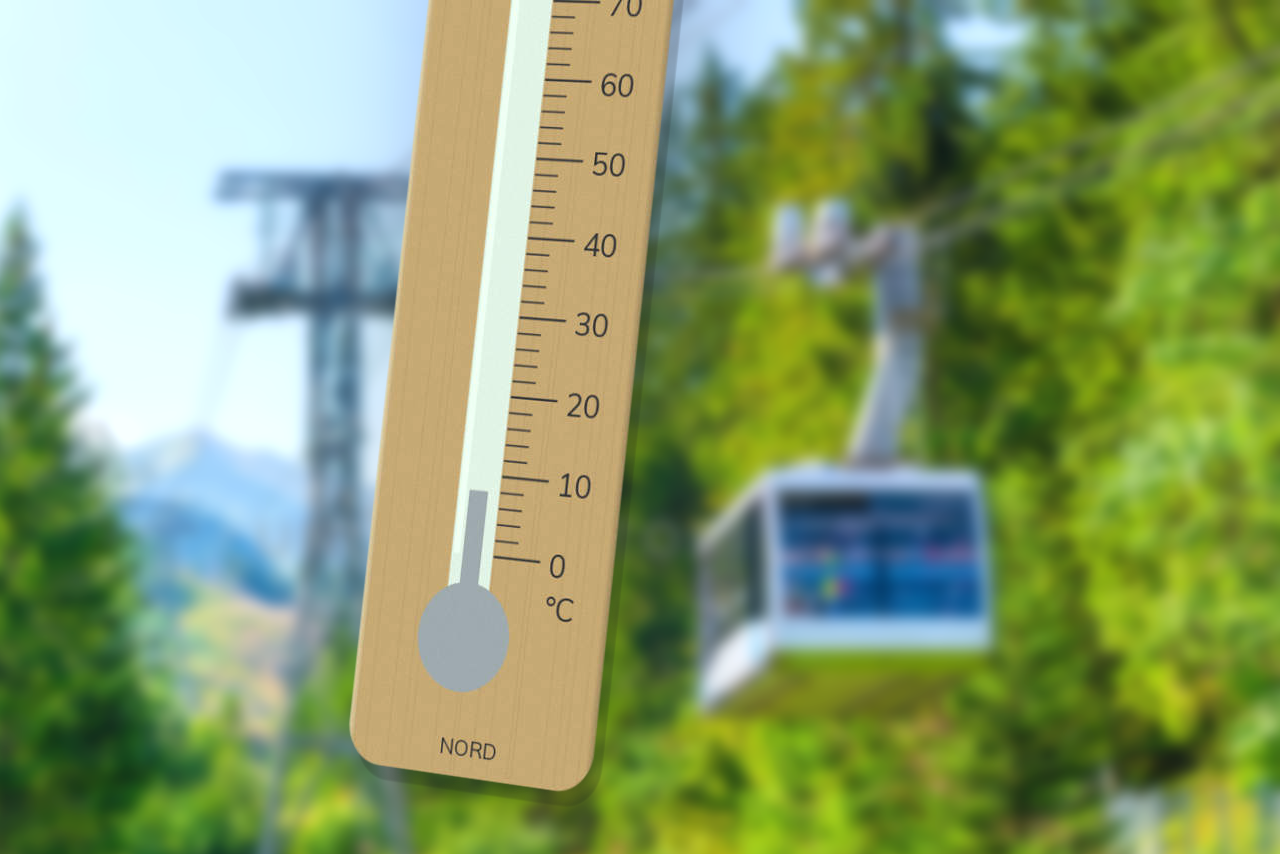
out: **8** °C
